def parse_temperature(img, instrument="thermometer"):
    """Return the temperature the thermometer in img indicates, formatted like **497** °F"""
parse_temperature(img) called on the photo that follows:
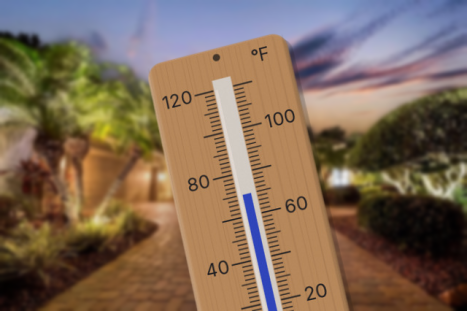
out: **70** °F
